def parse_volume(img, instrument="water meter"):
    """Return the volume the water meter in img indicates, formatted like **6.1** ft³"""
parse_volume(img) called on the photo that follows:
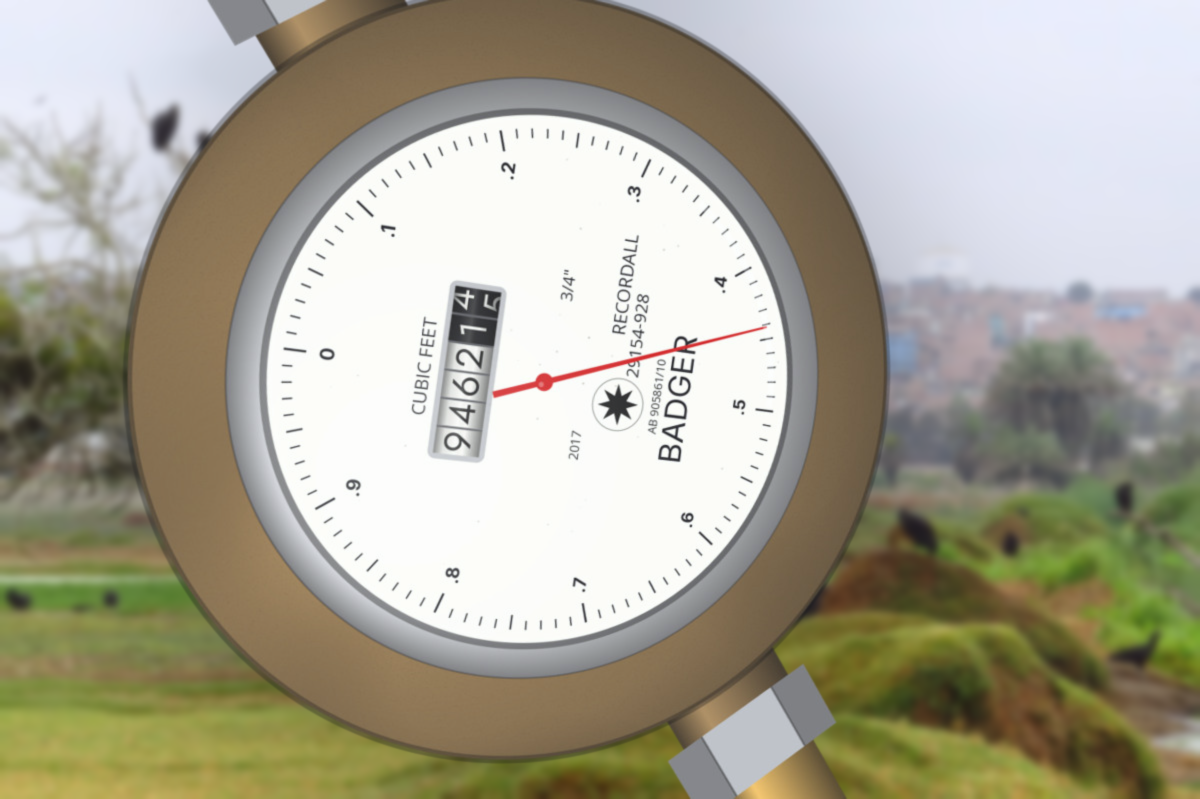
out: **946214.44** ft³
